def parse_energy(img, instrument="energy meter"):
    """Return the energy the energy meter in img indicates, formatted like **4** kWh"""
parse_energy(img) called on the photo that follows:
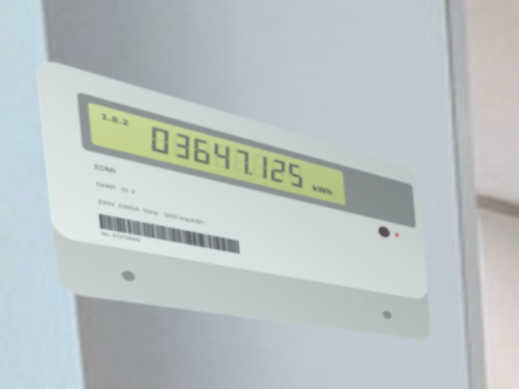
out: **3647.125** kWh
